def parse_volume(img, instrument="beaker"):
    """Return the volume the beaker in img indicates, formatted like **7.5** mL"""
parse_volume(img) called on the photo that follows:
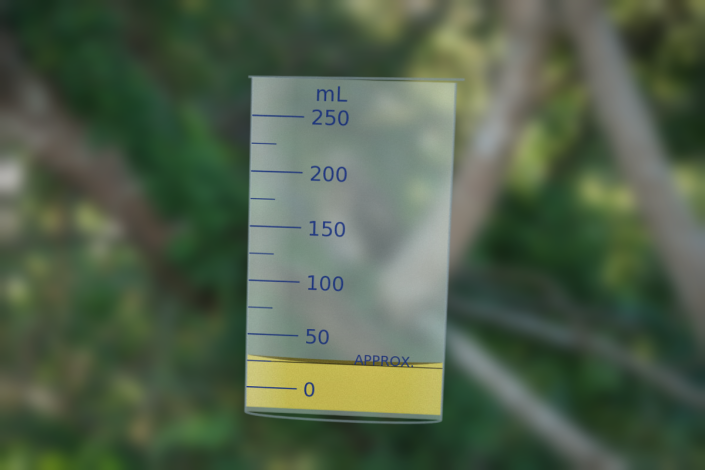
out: **25** mL
